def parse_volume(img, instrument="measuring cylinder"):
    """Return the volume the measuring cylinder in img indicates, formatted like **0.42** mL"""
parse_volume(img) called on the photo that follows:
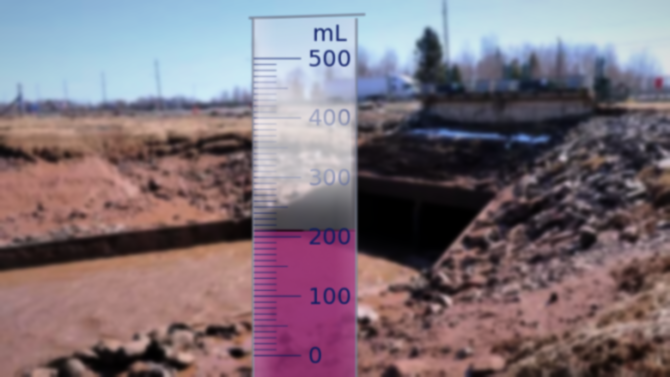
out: **210** mL
